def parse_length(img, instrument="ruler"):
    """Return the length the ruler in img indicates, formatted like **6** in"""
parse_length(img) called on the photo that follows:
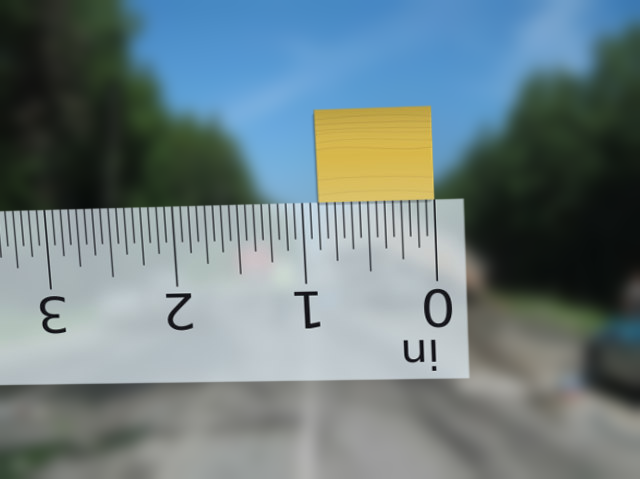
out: **0.875** in
